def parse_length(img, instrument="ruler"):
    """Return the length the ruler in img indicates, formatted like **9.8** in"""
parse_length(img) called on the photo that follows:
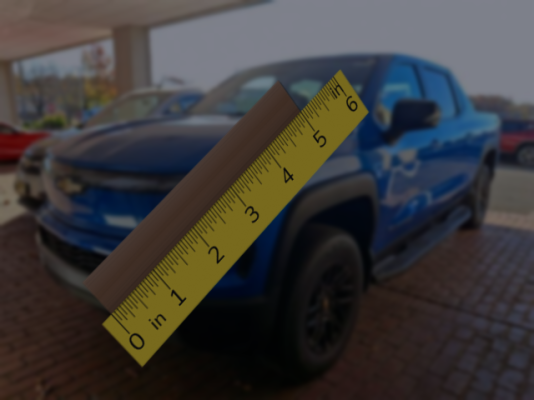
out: **5** in
